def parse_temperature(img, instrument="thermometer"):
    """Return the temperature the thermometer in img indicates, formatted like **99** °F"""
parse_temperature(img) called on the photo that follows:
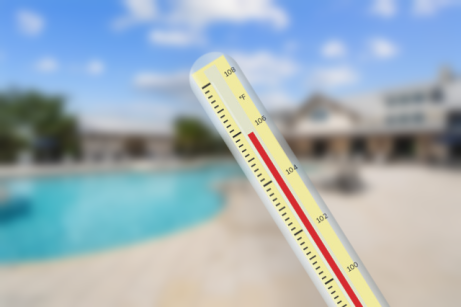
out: **105.8** °F
